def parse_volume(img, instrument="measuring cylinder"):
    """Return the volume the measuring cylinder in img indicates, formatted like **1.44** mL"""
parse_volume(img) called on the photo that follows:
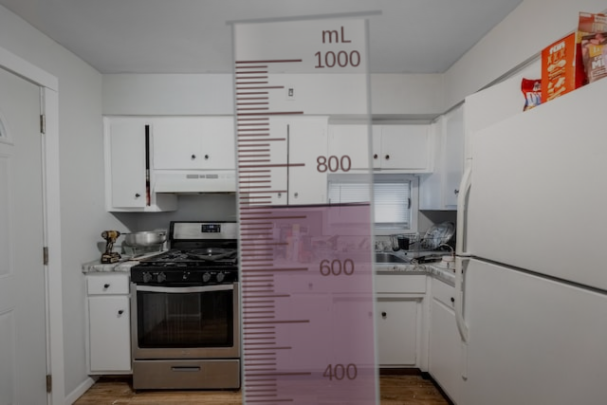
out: **720** mL
